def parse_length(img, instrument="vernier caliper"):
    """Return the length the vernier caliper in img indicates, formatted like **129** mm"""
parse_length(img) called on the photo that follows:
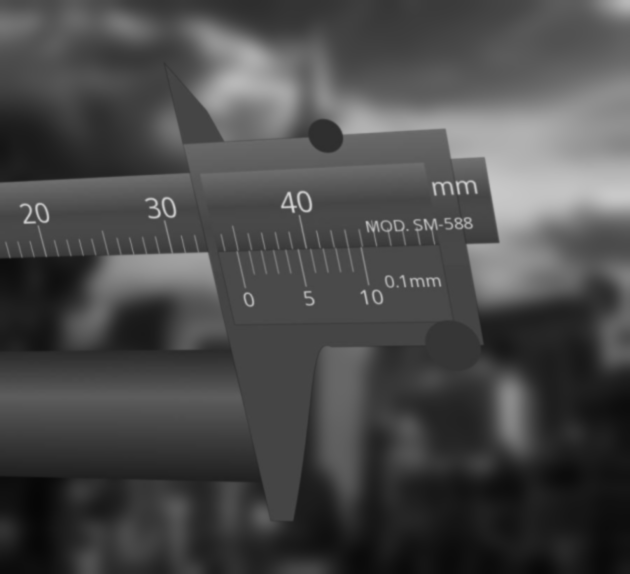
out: **34.9** mm
